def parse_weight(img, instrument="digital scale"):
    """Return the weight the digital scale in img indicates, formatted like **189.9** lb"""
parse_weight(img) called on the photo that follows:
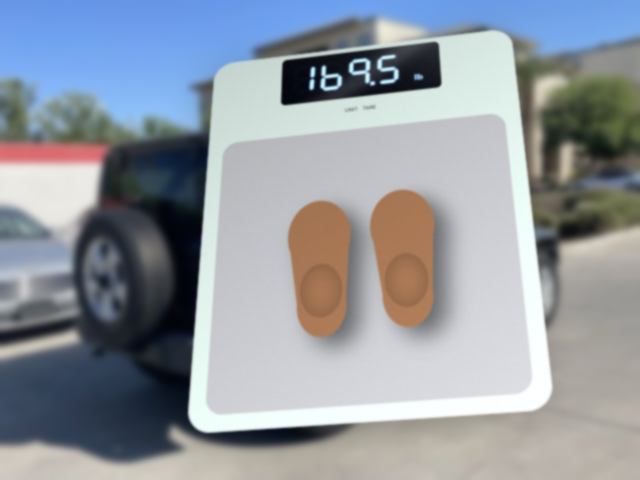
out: **169.5** lb
